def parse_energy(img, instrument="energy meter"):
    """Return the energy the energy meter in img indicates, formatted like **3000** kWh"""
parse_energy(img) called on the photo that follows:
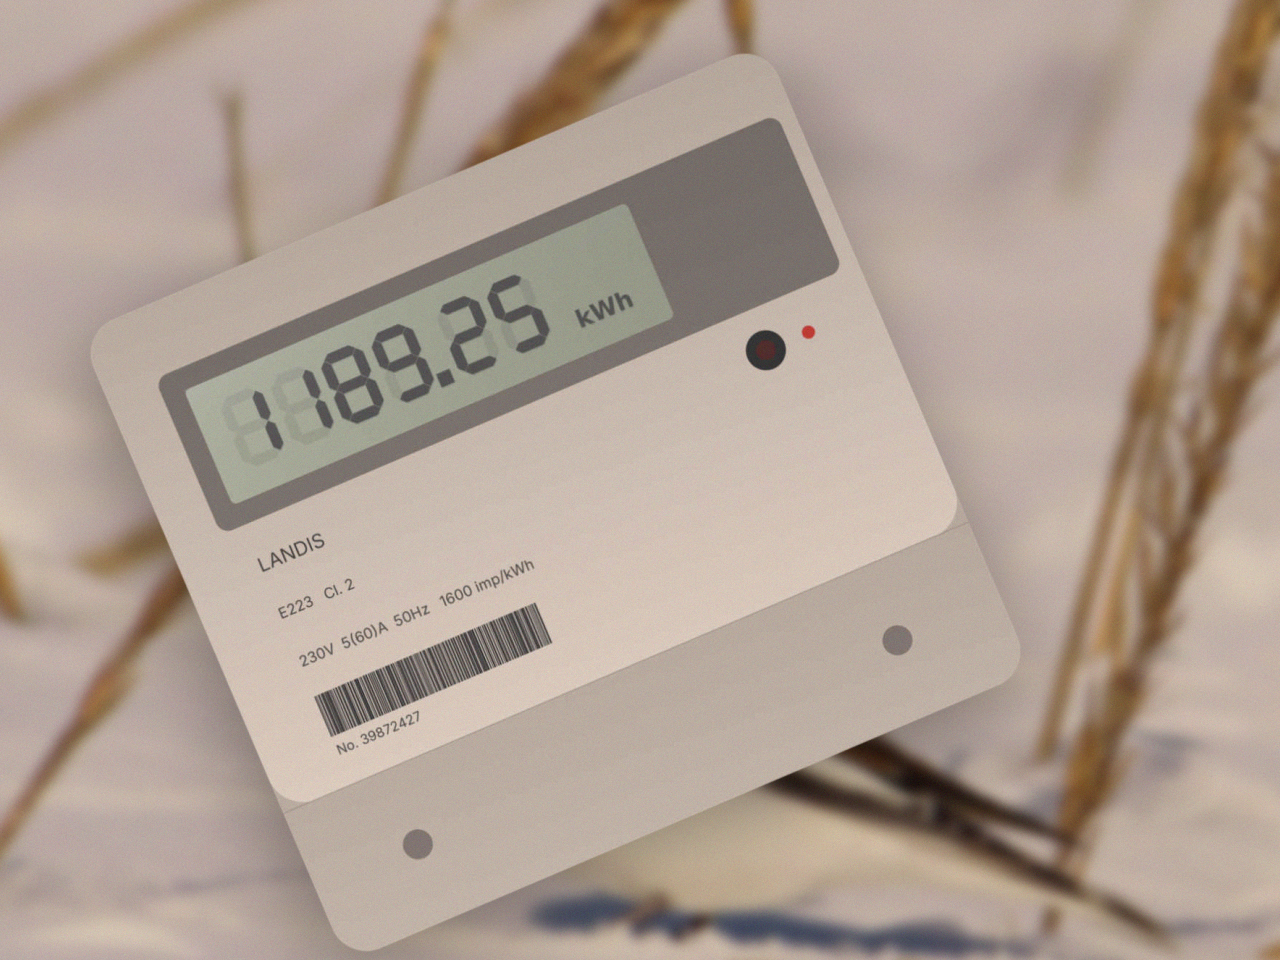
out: **1189.25** kWh
